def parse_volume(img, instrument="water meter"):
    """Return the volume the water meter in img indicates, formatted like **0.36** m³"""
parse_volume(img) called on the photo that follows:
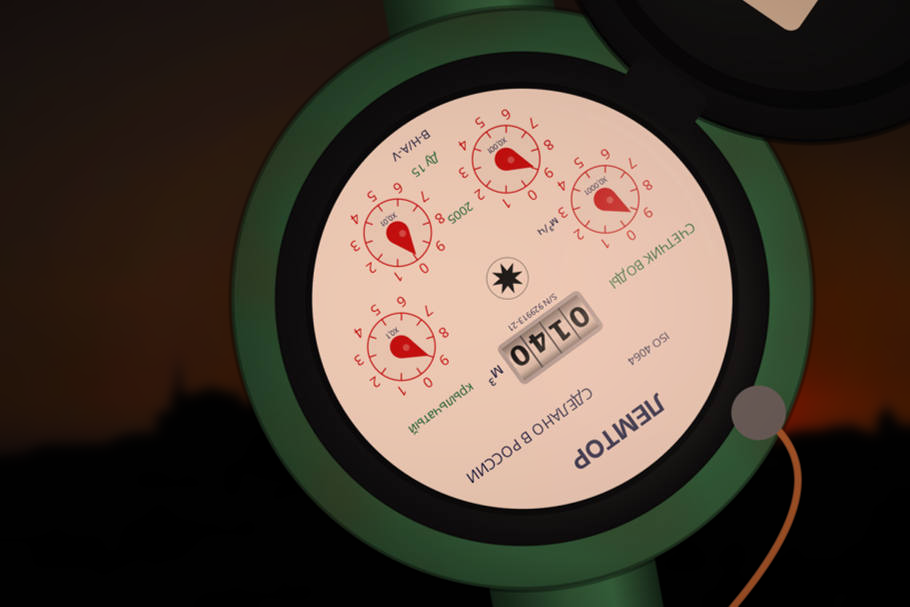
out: **139.8989** m³
